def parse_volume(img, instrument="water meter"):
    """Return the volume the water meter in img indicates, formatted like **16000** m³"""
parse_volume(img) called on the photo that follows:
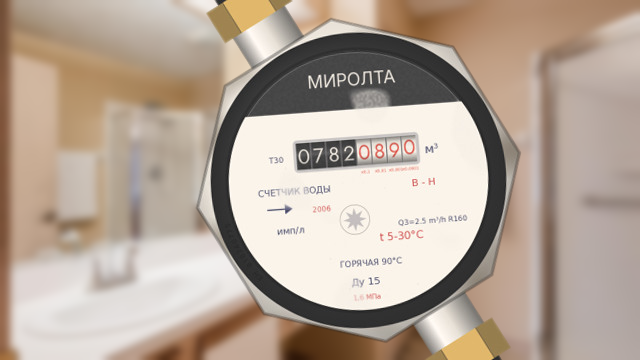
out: **782.0890** m³
